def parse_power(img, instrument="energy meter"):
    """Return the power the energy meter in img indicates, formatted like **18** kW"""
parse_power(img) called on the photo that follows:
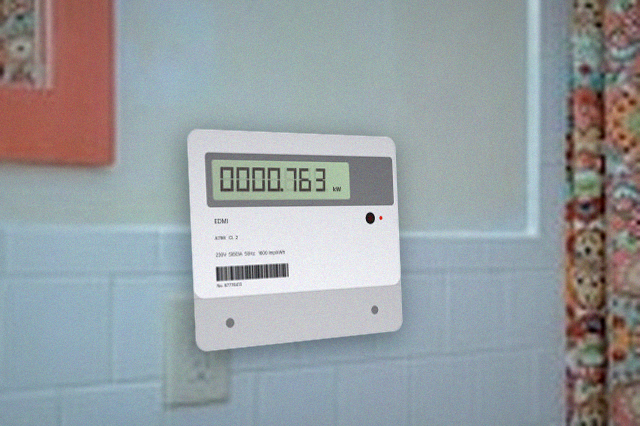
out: **0.763** kW
